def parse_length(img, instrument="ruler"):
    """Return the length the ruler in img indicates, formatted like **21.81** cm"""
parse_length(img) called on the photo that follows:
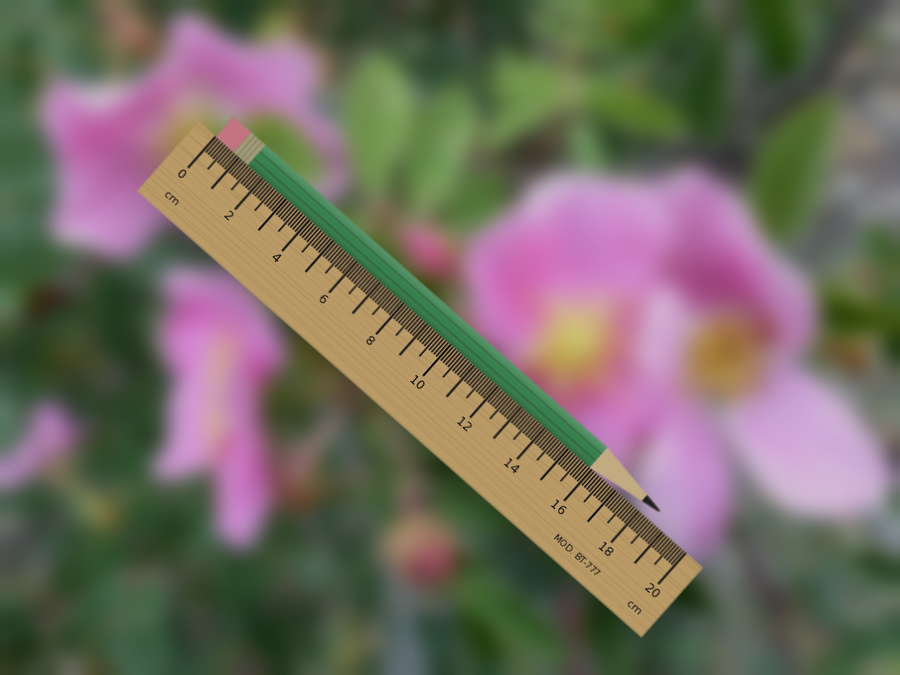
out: **18.5** cm
